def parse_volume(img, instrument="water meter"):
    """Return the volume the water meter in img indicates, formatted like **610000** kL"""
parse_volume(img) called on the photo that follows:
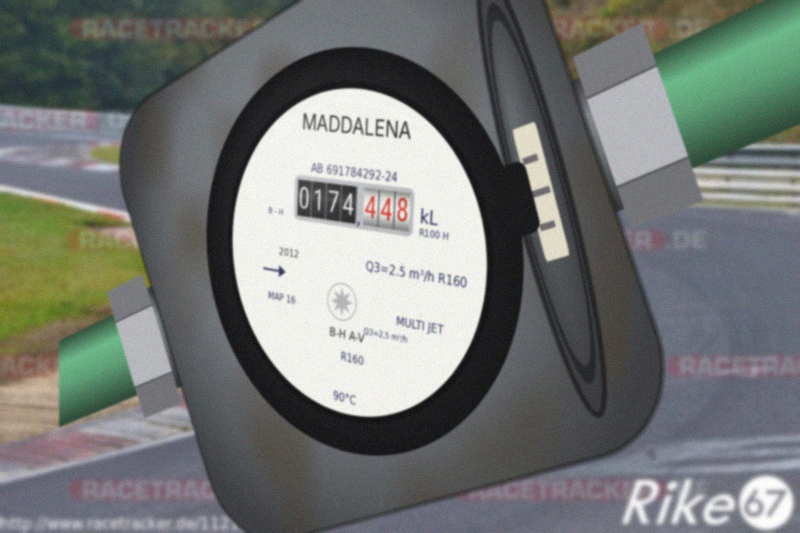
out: **174.448** kL
